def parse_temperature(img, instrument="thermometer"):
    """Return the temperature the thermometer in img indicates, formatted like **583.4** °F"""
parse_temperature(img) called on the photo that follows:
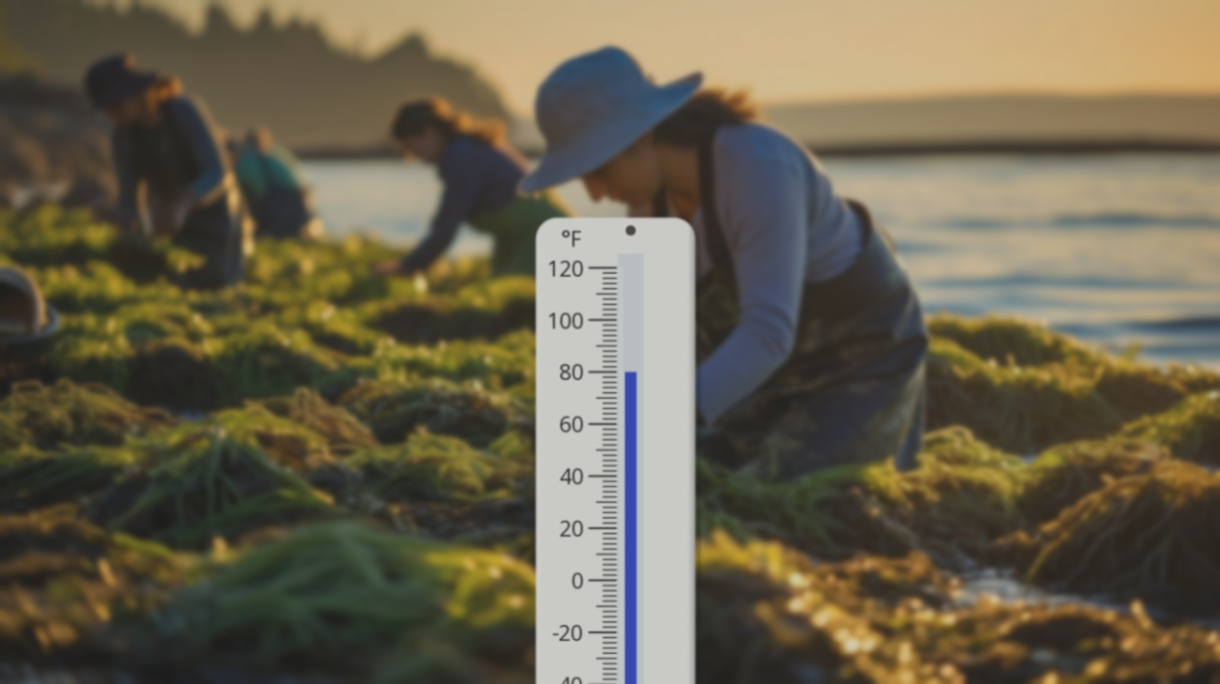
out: **80** °F
